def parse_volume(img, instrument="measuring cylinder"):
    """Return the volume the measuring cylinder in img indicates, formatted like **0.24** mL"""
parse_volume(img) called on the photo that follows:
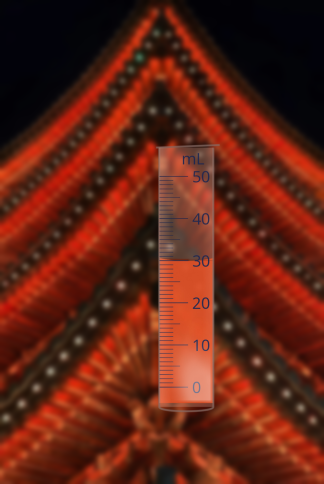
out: **30** mL
